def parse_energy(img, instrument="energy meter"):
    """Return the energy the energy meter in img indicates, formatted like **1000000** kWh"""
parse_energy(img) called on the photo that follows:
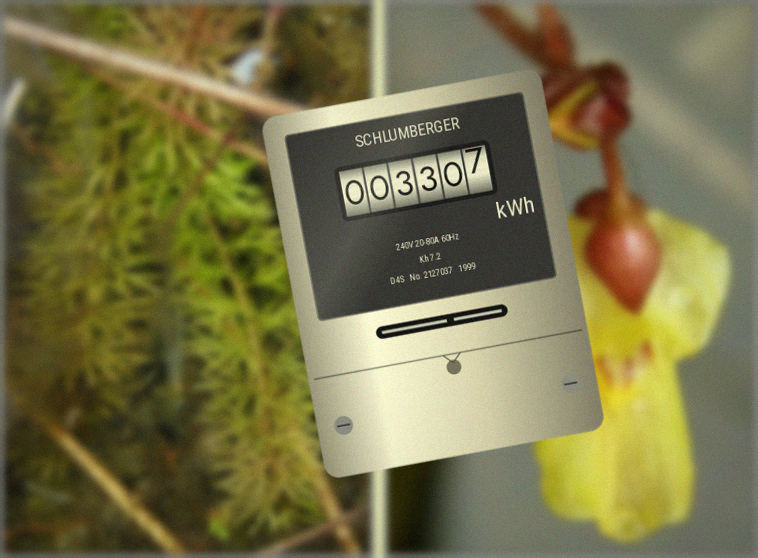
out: **3307** kWh
